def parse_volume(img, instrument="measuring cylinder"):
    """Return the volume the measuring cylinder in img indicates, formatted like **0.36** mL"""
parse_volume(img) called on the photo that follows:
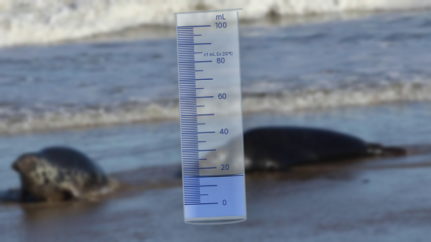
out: **15** mL
